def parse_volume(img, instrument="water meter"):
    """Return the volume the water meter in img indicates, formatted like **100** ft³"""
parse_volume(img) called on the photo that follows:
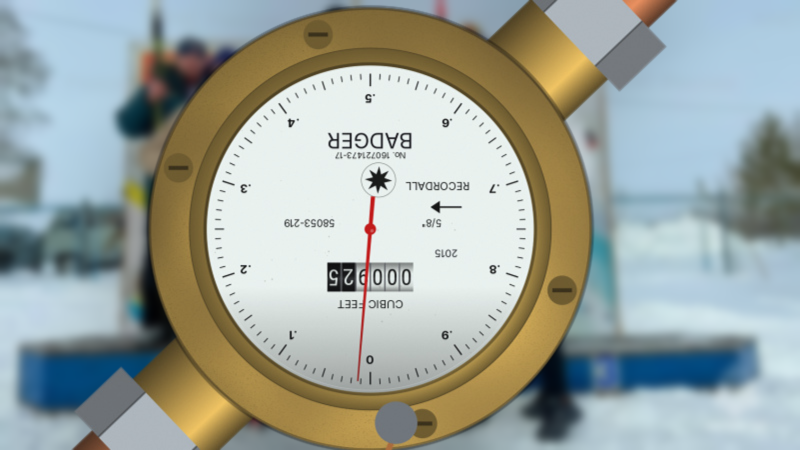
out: **925.01** ft³
